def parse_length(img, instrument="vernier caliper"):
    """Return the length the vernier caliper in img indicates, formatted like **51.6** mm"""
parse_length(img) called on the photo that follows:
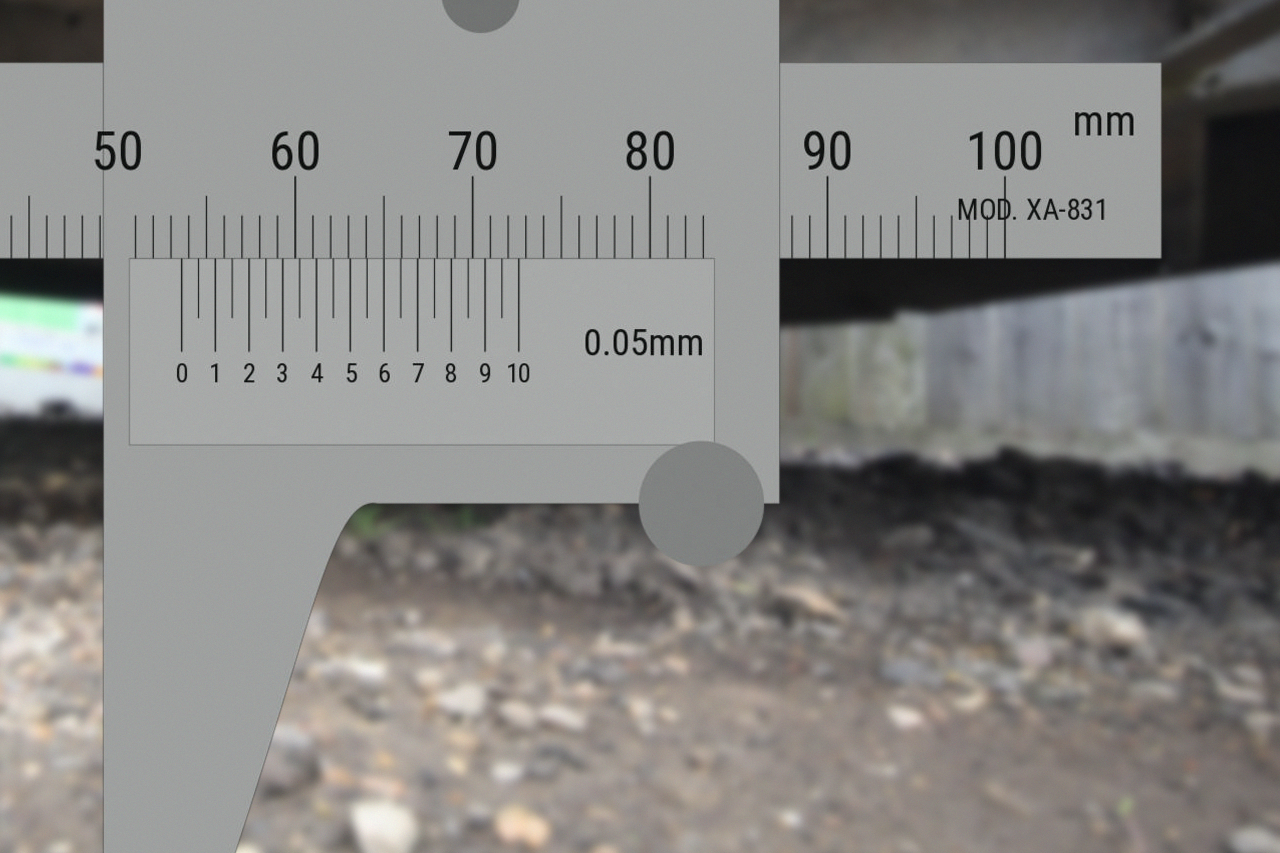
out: **53.6** mm
